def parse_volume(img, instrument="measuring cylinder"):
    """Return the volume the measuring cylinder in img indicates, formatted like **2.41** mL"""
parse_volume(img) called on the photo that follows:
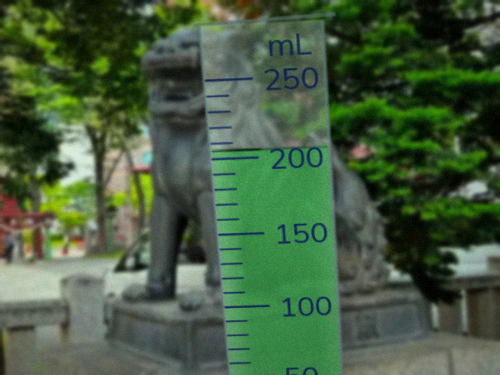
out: **205** mL
